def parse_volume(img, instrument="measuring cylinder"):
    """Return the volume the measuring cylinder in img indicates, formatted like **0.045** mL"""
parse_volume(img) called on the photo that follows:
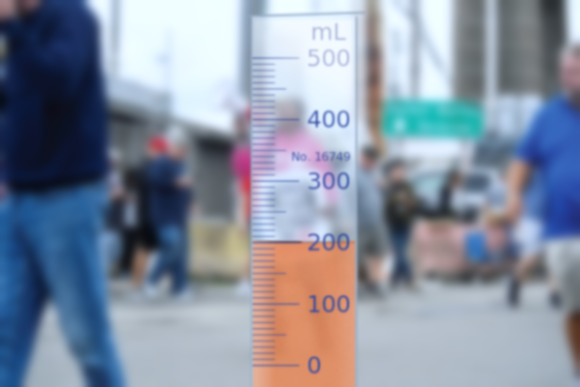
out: **200** mL
